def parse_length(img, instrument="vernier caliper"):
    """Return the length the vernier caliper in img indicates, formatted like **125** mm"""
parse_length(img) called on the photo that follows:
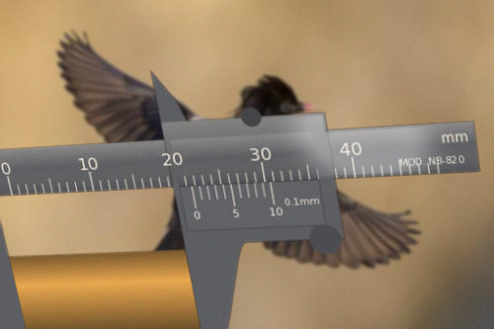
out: **21.6** mm
